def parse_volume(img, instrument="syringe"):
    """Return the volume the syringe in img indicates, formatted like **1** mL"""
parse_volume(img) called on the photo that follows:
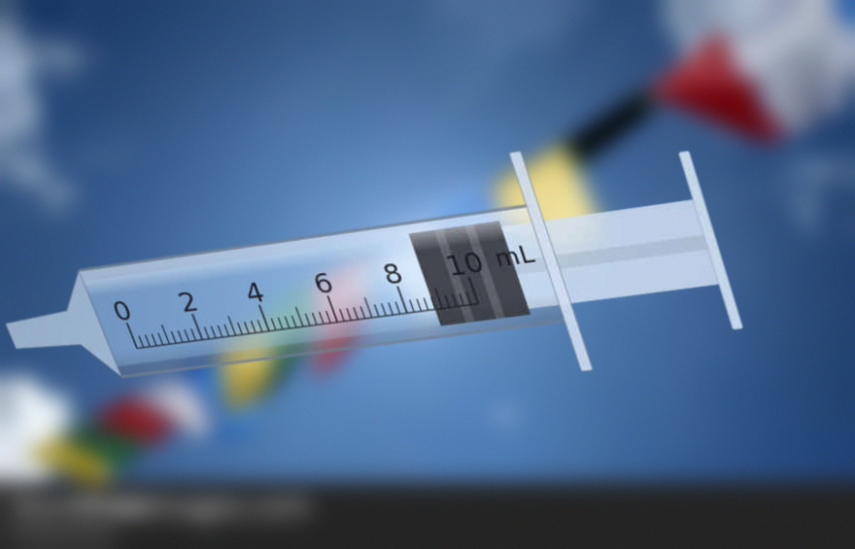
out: **8.8** mL
